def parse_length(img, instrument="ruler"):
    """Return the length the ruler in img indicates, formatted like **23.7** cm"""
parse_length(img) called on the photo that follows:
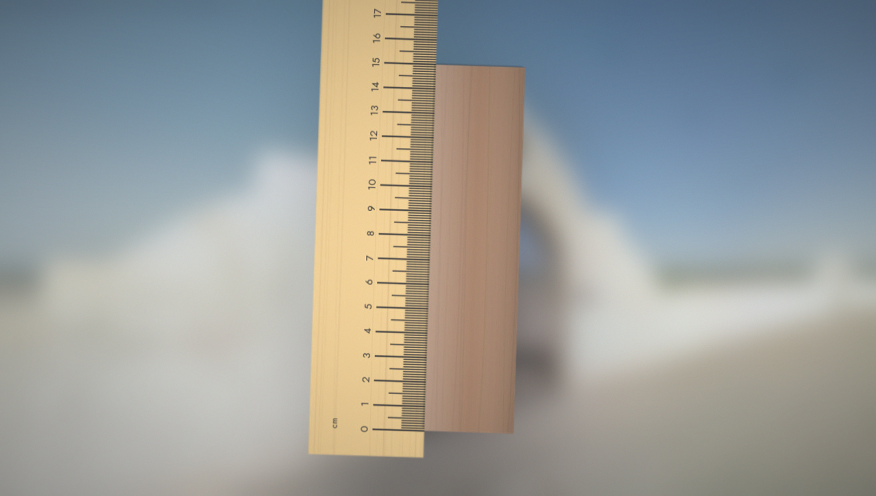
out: **15** cm
